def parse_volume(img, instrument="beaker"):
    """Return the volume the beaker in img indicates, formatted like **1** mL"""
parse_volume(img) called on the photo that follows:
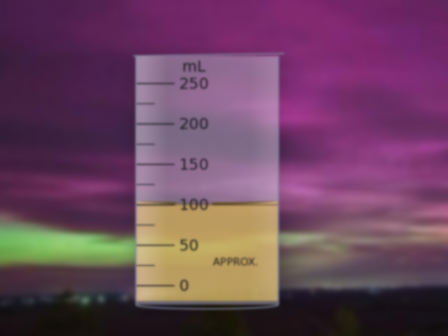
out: **100** mL
